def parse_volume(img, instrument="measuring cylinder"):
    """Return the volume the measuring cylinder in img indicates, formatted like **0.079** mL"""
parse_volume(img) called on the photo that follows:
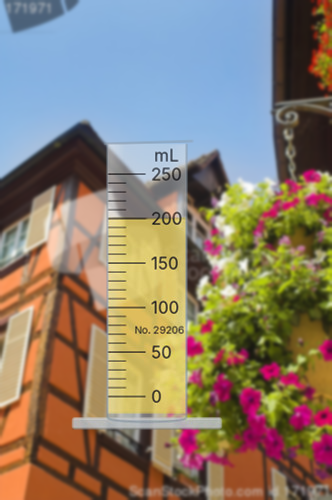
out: **200** mL
